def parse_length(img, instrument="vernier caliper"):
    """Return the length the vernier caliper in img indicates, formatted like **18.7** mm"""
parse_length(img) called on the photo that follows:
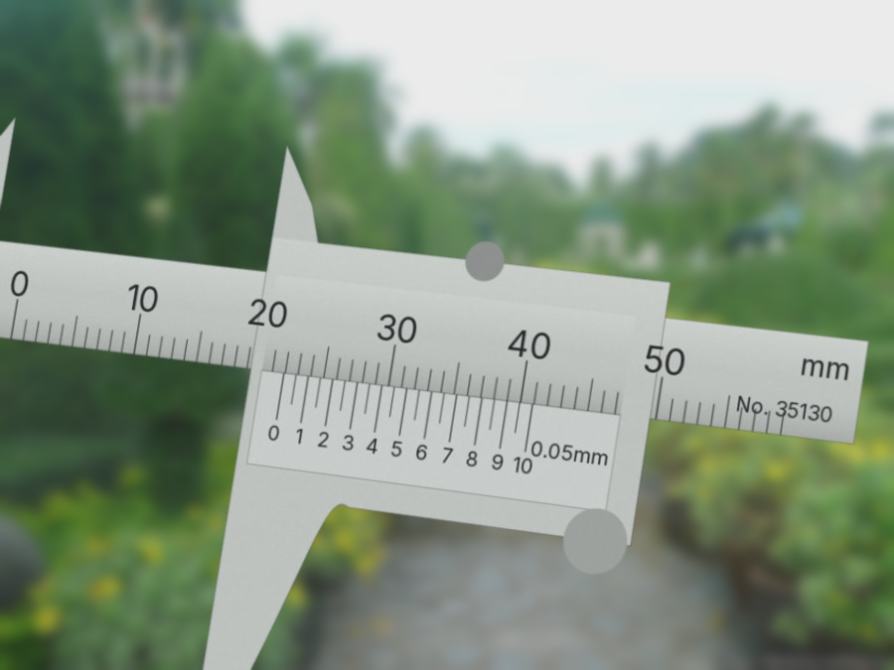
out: **21.9** mm
